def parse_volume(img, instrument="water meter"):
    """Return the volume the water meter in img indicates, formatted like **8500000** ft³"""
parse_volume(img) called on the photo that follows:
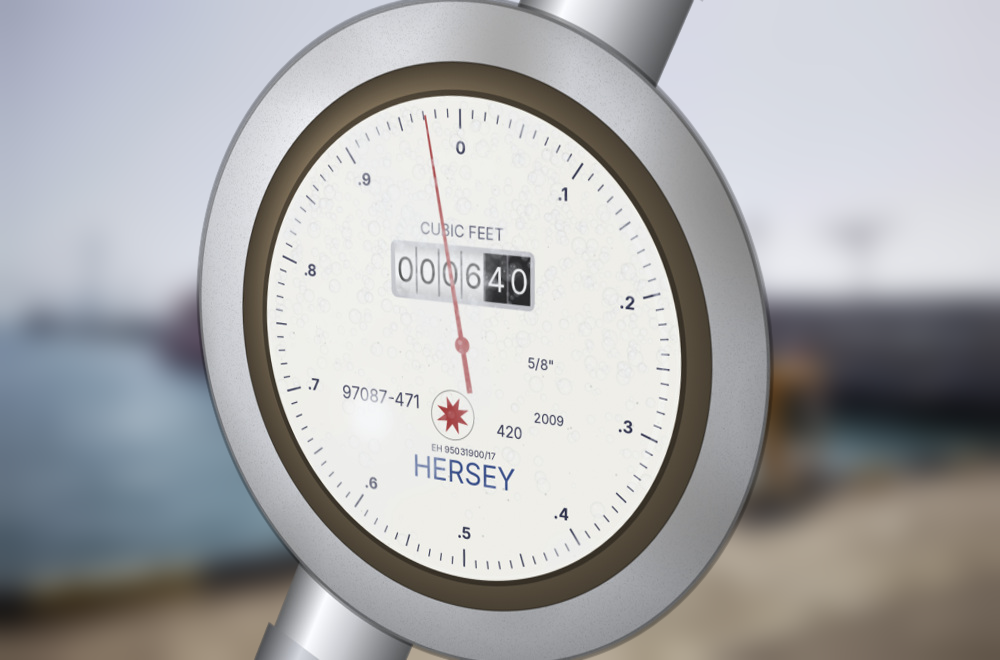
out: **639.97** ft³
